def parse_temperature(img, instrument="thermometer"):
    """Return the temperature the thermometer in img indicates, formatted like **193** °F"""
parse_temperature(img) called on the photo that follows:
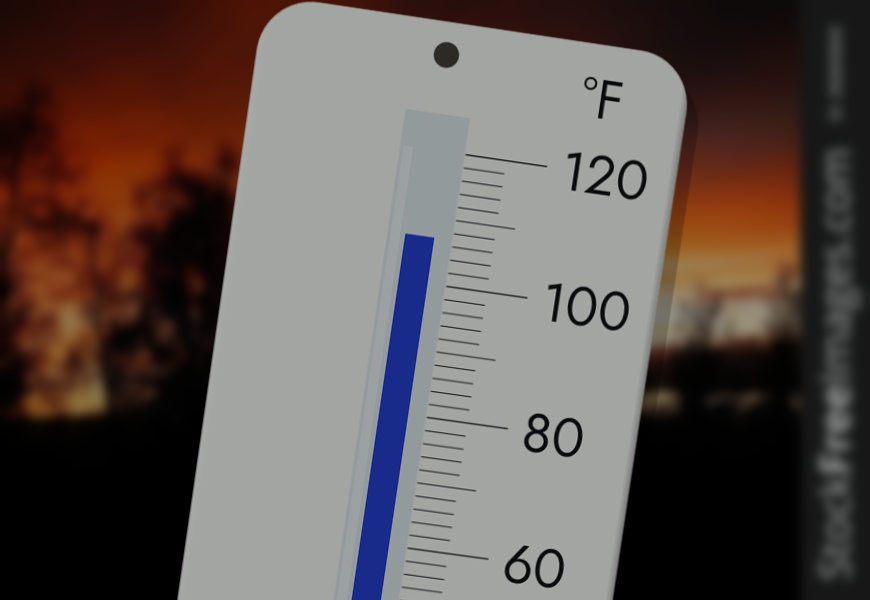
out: **107** °F
